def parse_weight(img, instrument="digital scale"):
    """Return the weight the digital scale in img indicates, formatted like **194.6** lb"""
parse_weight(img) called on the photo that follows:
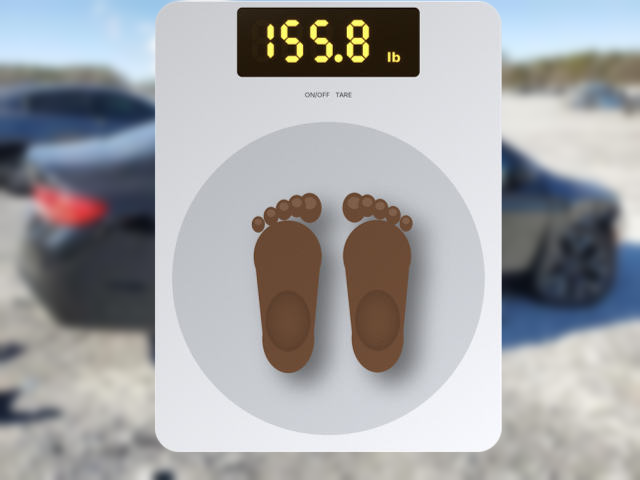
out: **155.8** lb
